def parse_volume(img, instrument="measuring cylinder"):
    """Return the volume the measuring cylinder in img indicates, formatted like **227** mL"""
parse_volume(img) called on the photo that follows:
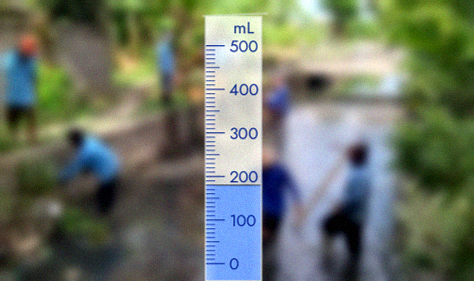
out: **180** mL
